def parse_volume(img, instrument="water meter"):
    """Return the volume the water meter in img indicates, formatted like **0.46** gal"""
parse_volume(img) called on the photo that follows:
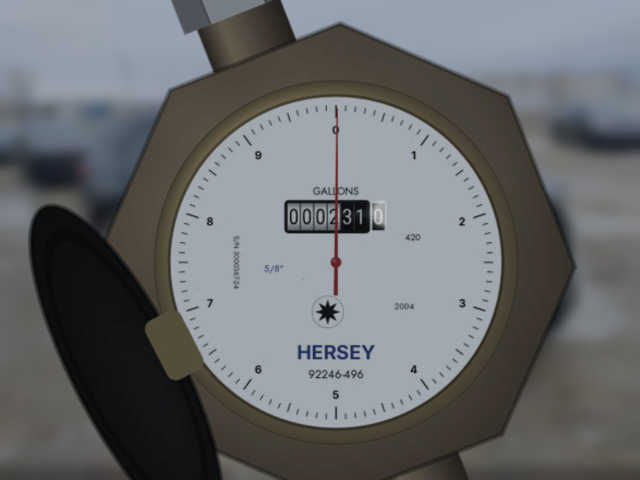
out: **2310.0** gal
